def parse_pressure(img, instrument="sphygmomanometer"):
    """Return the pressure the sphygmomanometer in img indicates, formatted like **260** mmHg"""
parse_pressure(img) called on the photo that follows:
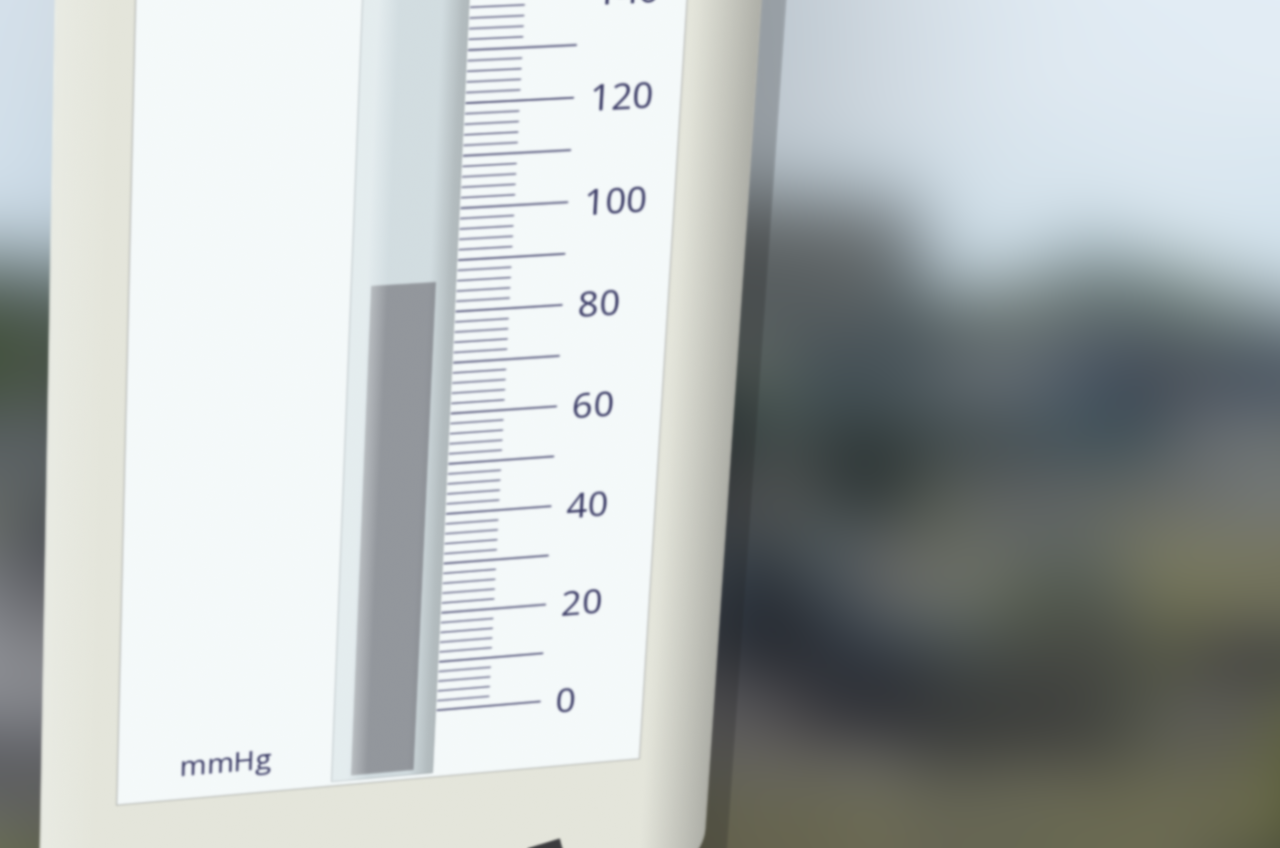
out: **86** mmHg
